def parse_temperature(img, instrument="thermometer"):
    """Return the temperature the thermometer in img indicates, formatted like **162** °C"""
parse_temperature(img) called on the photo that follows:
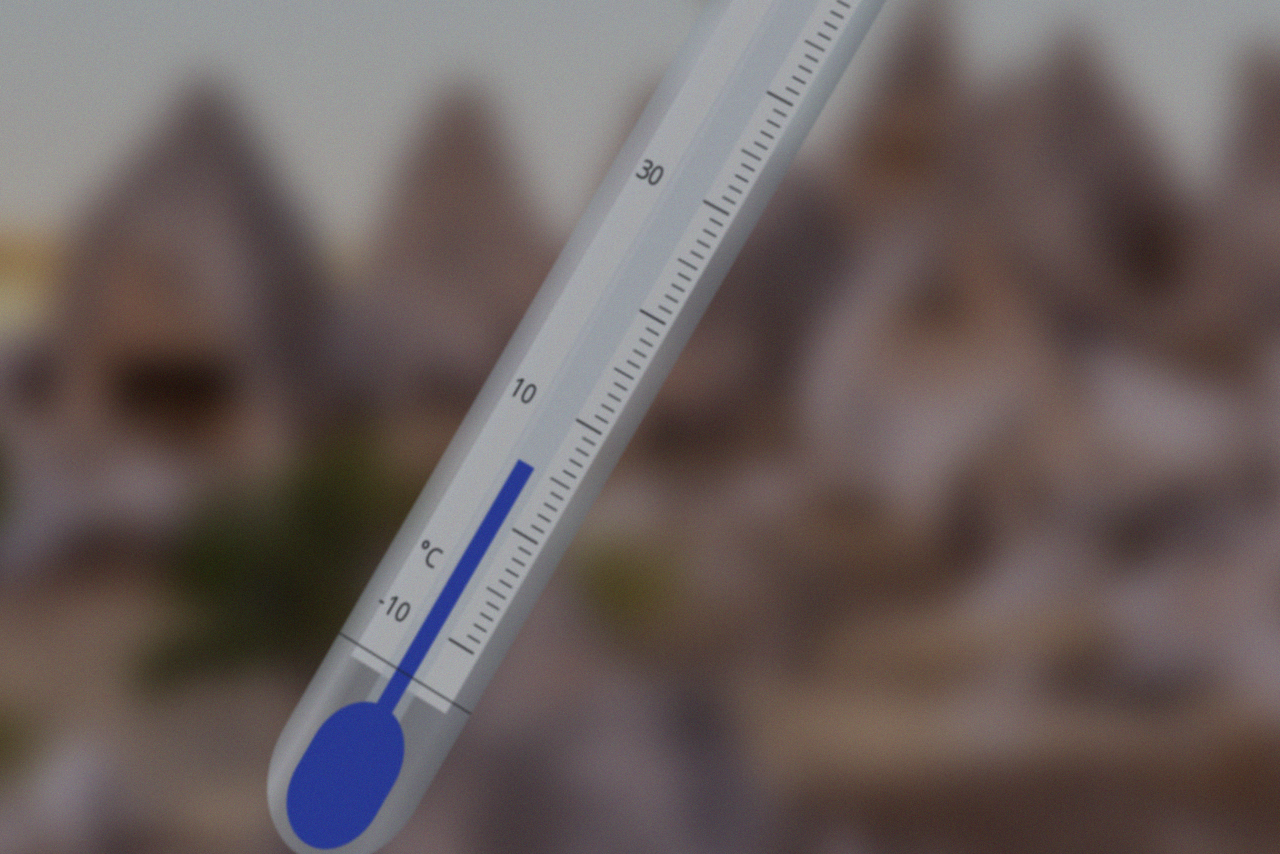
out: **5** °C
